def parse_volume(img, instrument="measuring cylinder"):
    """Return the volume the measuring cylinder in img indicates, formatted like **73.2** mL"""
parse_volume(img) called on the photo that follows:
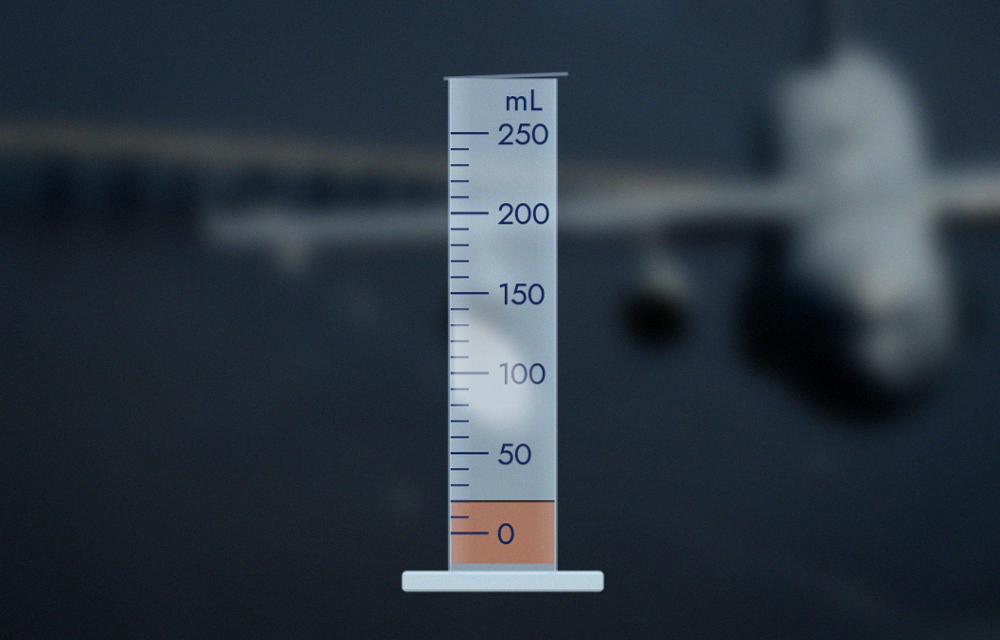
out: **20** mL
